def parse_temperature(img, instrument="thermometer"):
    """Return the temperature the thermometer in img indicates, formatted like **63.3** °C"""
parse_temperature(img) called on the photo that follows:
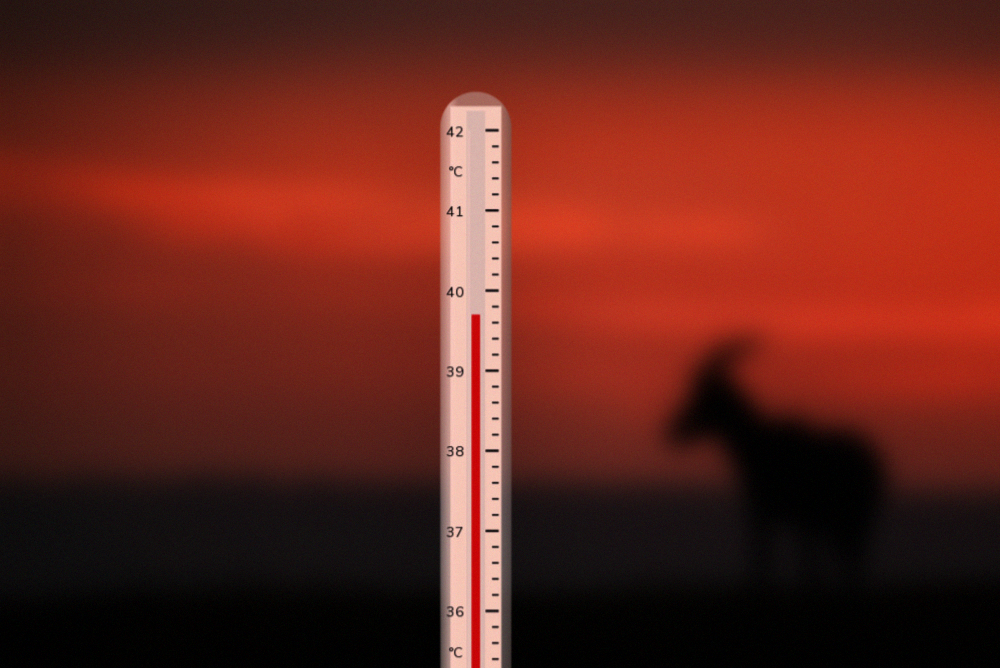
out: **39.7** °C
